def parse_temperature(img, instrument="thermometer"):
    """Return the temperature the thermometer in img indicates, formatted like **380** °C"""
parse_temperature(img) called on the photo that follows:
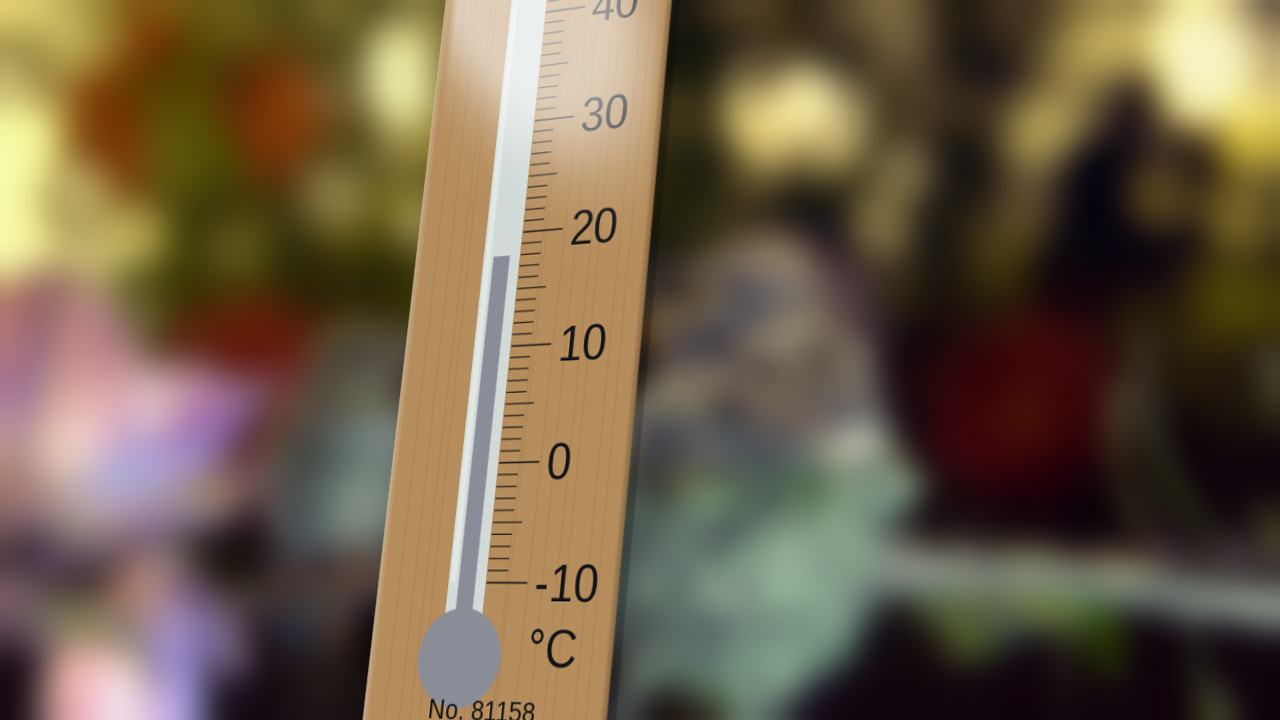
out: **18** °C
